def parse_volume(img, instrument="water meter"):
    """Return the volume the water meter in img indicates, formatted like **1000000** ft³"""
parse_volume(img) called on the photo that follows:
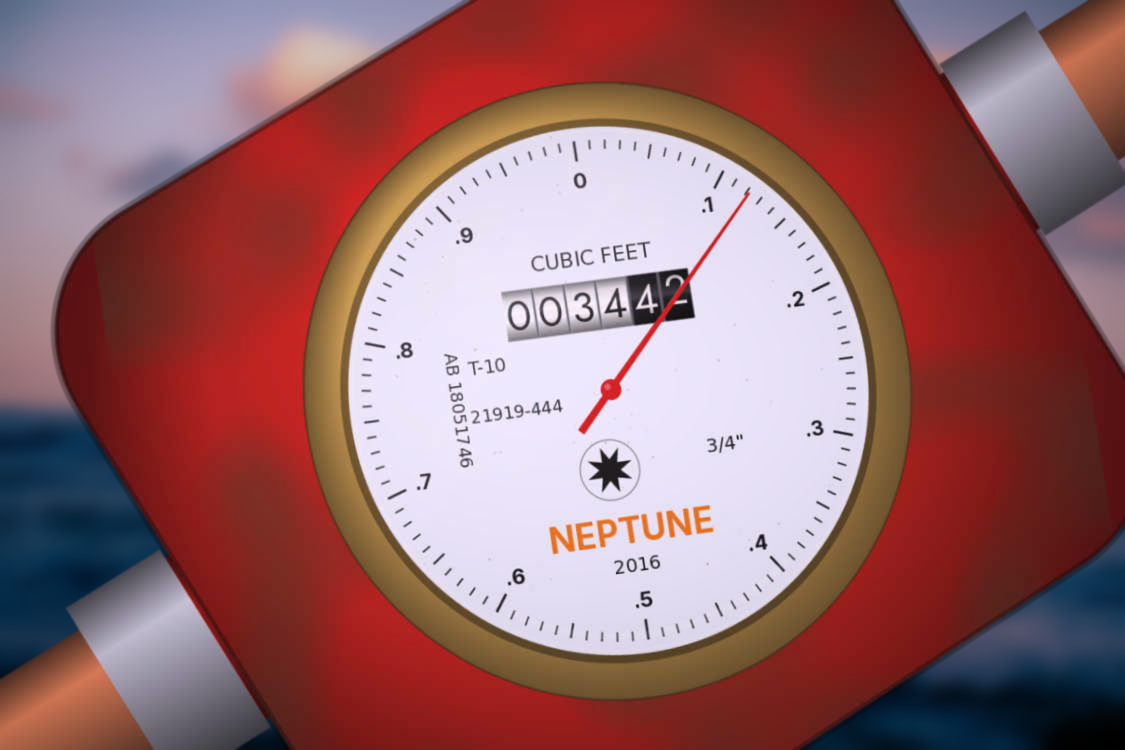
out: **3442.12** ft³
